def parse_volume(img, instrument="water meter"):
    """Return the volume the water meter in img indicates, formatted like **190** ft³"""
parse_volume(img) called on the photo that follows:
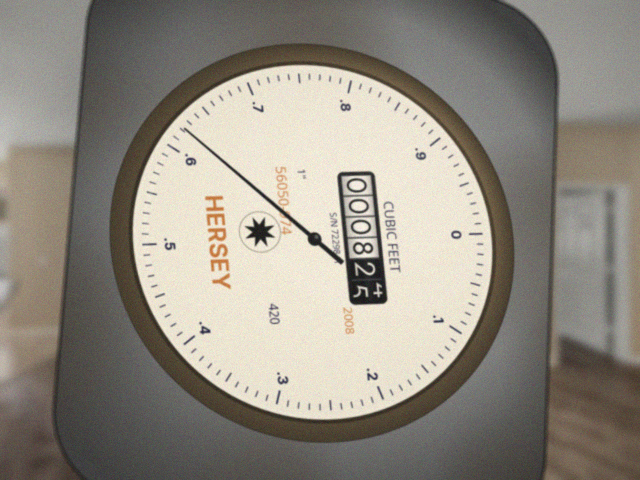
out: **824.62** ft³
